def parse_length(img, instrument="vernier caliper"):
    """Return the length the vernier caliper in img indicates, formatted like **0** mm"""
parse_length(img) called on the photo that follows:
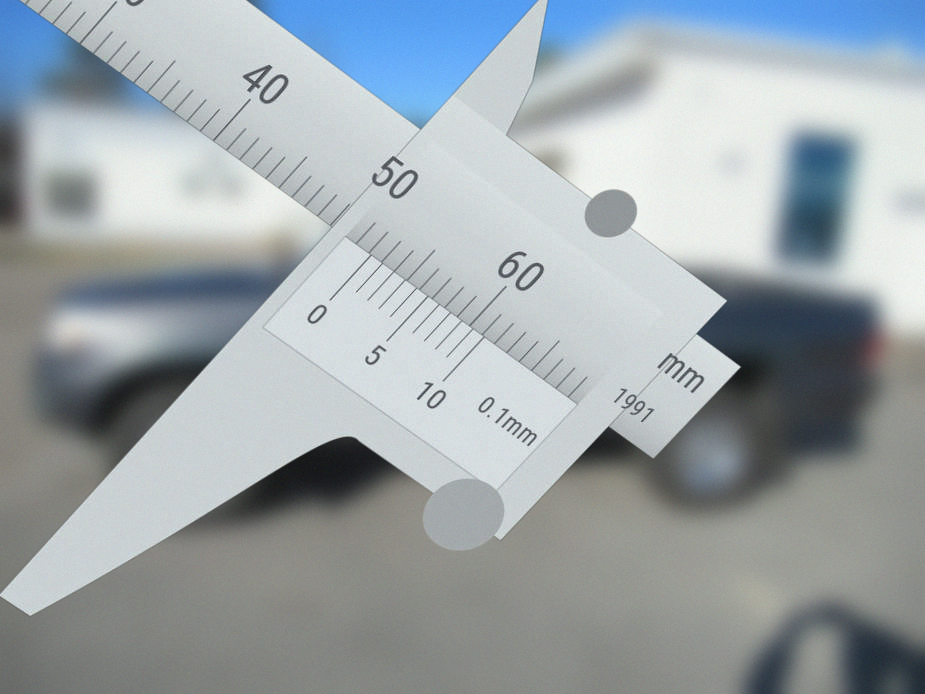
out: **52.2** mm
